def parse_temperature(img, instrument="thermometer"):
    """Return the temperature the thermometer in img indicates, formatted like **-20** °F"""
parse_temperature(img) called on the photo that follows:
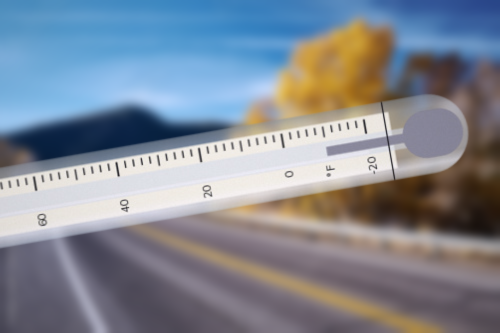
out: **-10** °F
